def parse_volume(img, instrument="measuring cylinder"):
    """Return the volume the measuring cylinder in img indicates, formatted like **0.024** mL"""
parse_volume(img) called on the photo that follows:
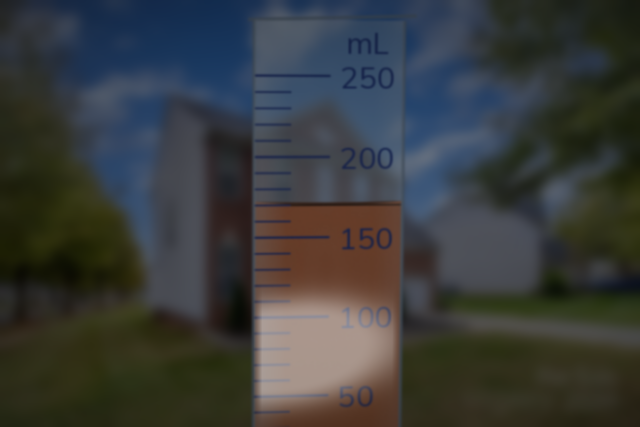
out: **170** mL
